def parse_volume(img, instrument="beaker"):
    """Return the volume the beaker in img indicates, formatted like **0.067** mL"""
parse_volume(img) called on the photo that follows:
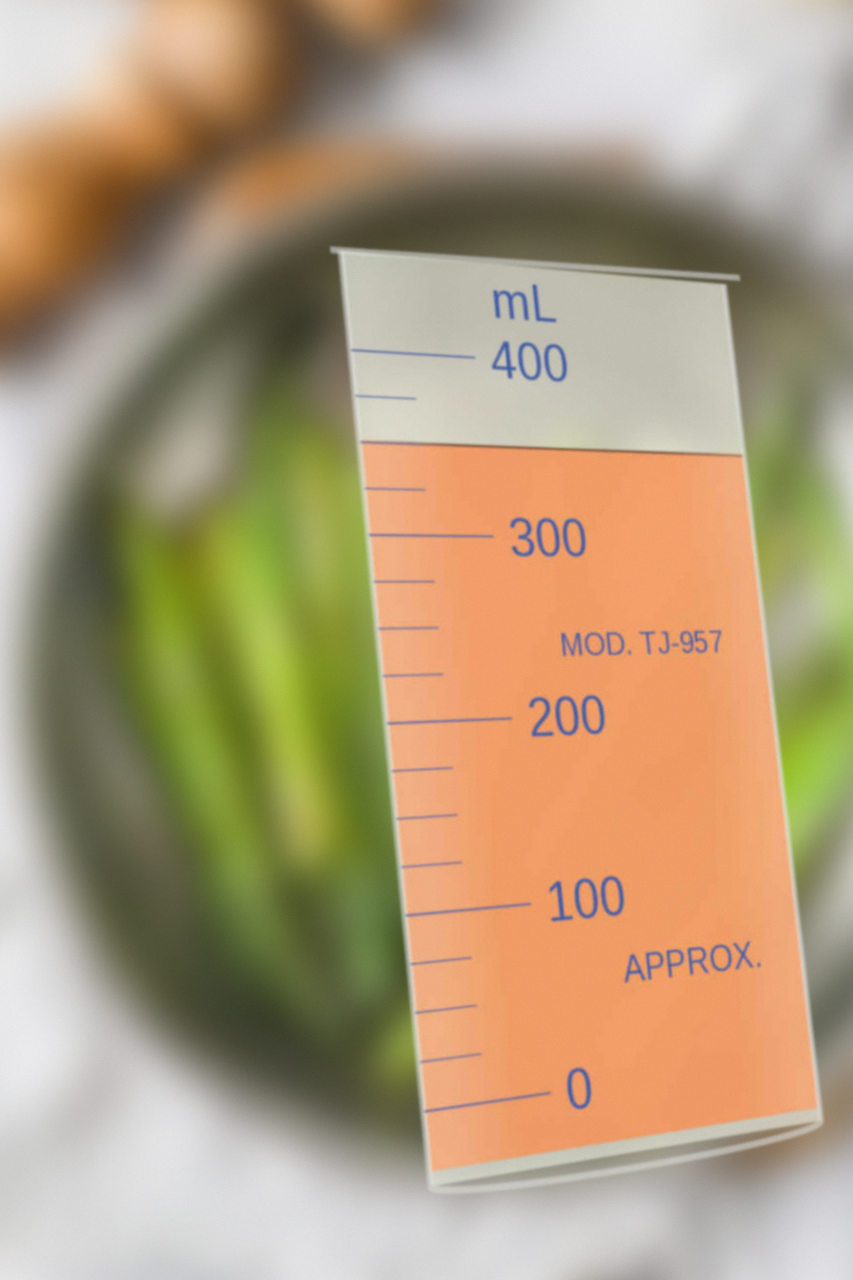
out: **350** mL
